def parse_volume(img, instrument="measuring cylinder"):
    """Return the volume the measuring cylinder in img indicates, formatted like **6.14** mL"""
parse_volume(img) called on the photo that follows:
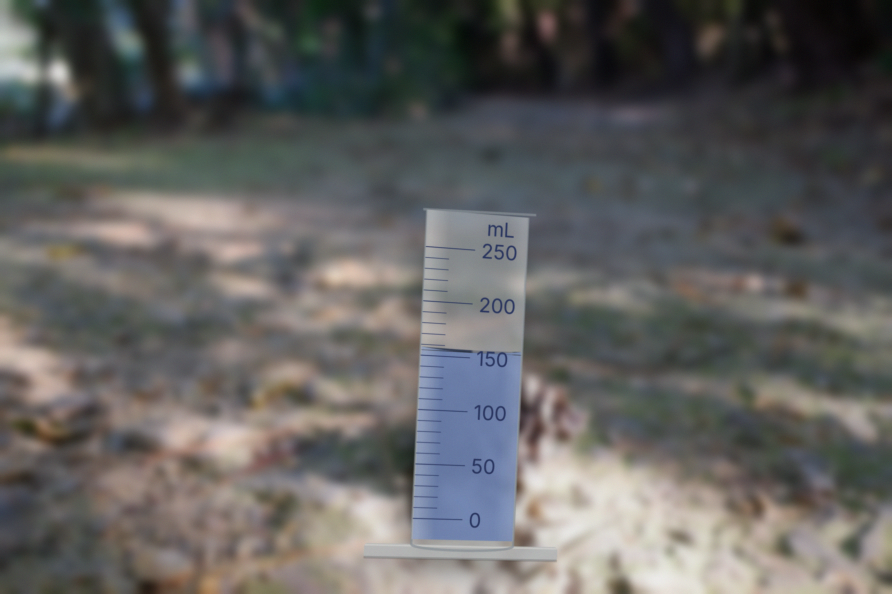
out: **155** mL
